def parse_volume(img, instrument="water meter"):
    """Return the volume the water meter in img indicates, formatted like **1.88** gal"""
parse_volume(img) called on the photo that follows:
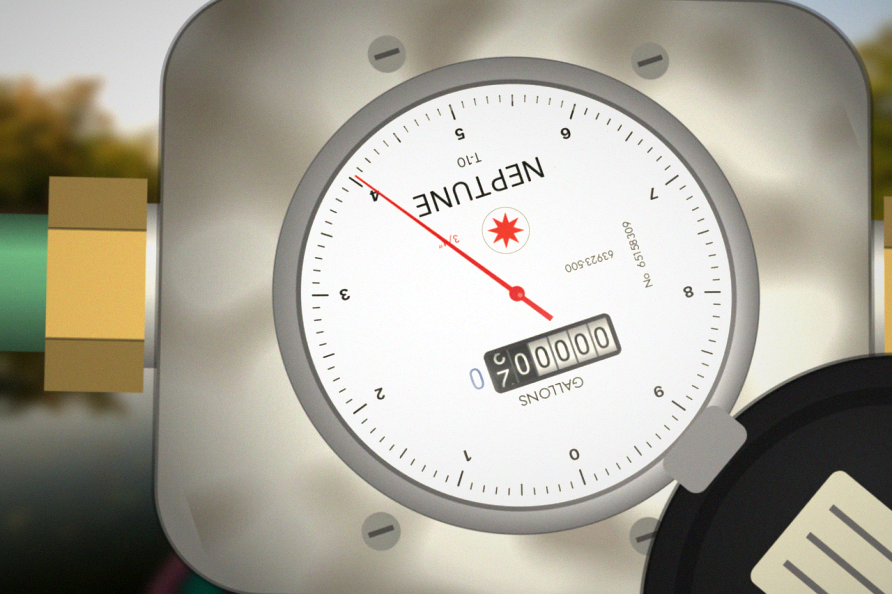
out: **24.0** gal
